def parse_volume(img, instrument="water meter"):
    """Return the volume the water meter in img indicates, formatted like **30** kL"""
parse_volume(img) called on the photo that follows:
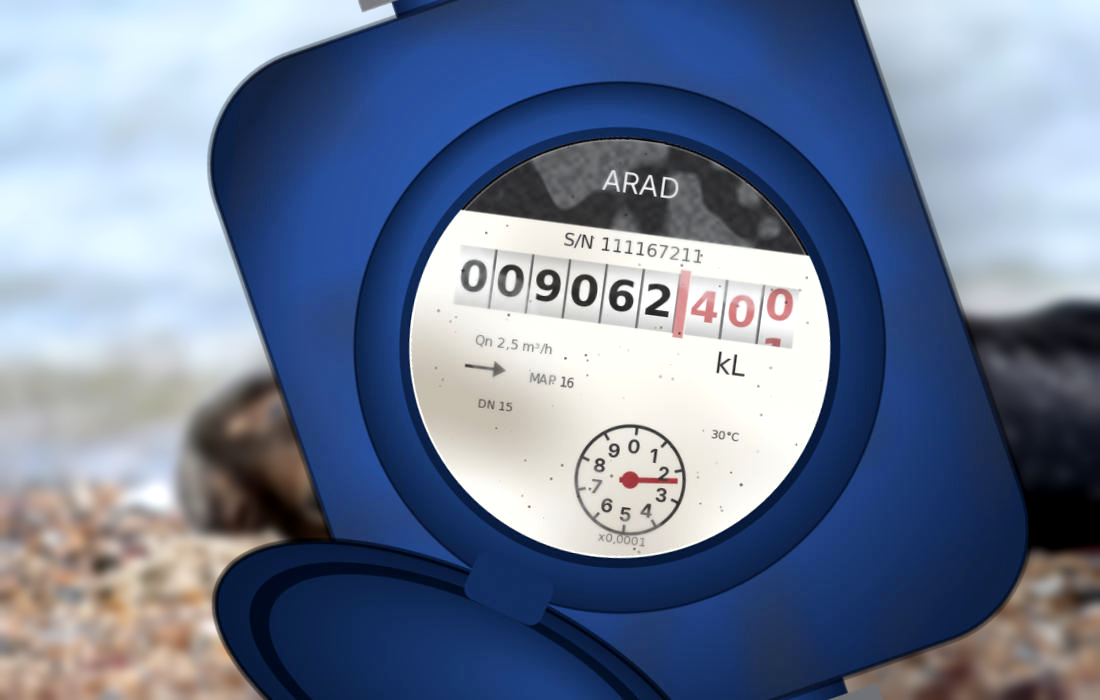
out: **9062.4002** kL
